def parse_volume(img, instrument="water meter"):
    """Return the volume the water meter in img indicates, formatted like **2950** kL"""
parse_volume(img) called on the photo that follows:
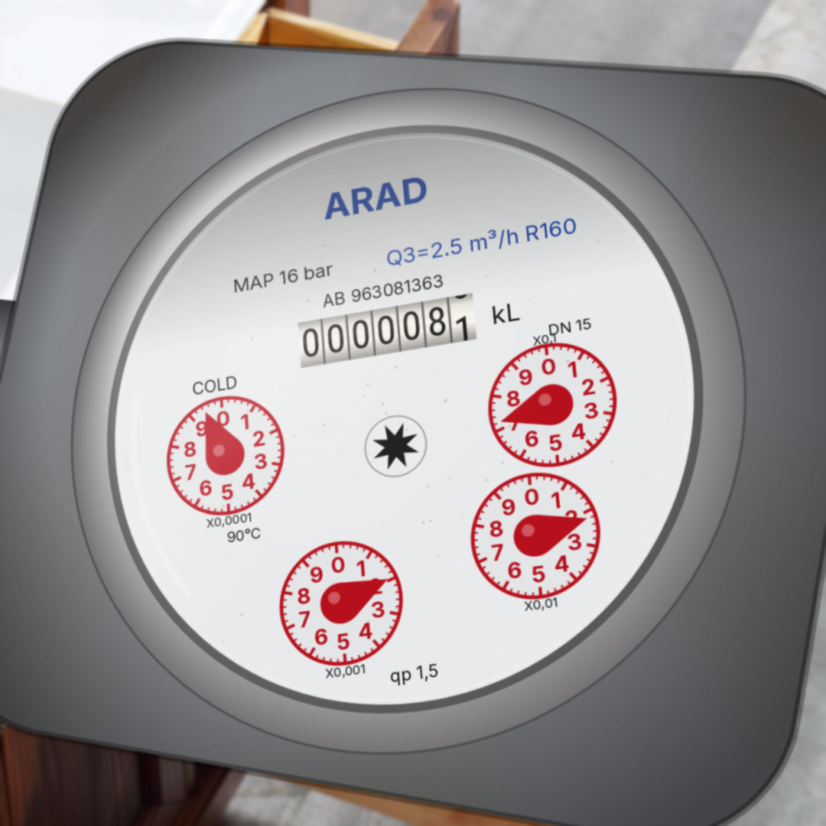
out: **80.7219** kL
